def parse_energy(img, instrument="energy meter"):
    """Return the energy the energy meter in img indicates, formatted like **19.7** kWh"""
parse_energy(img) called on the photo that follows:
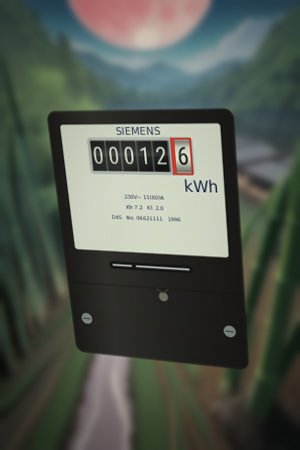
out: **12.6** kWh
